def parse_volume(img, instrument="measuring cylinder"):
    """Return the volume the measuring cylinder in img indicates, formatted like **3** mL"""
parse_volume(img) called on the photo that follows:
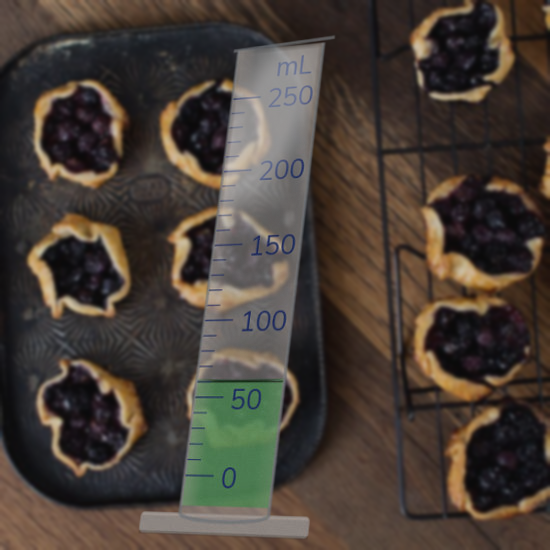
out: **60** mL
